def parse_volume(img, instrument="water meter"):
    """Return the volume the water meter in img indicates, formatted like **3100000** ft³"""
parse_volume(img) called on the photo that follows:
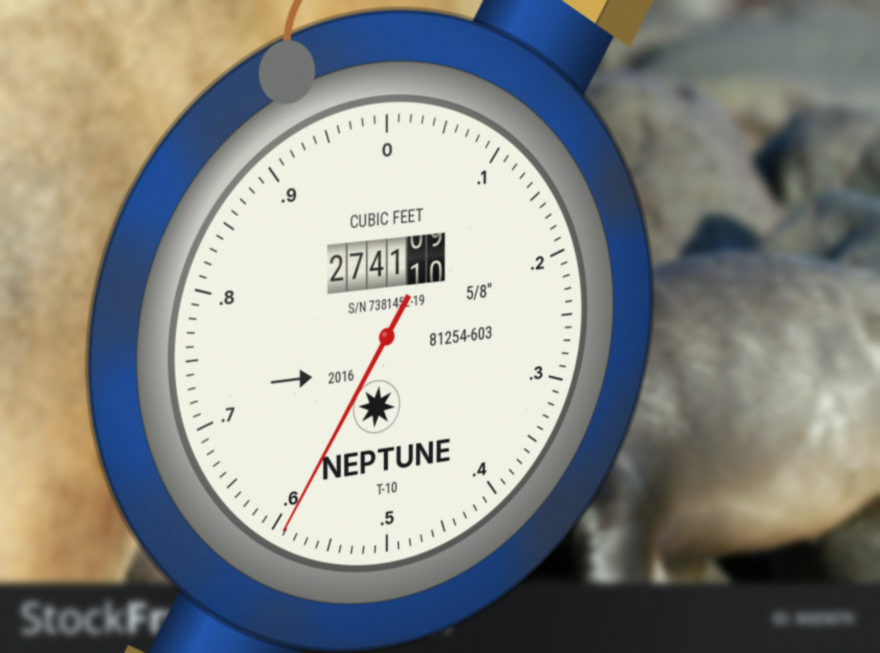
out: **274109.59** ft³
